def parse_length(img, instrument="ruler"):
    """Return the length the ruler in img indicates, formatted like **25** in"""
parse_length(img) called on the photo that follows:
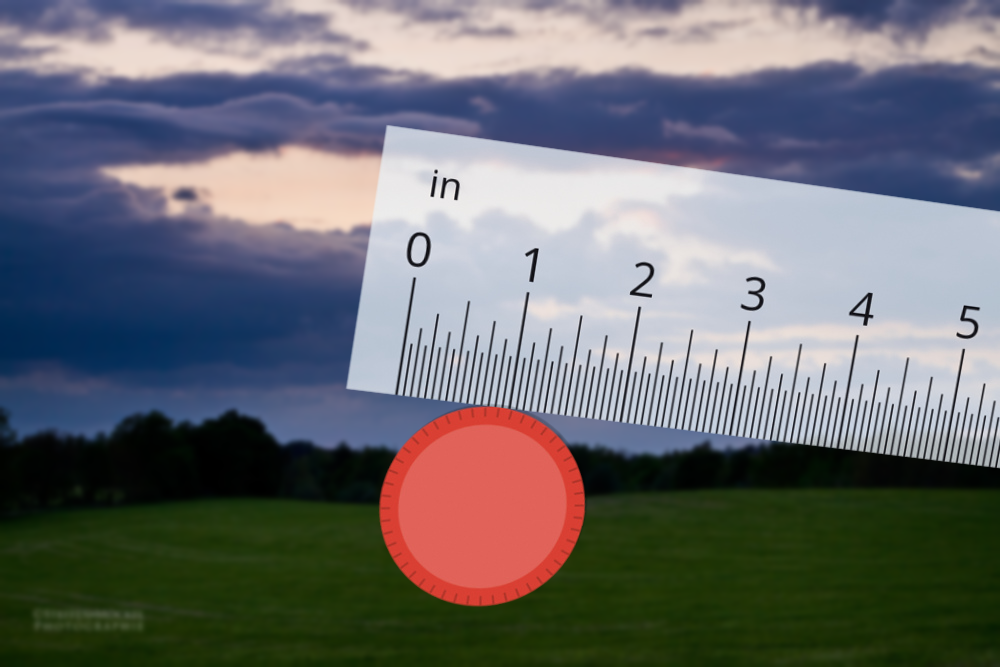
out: **1.8125** in
